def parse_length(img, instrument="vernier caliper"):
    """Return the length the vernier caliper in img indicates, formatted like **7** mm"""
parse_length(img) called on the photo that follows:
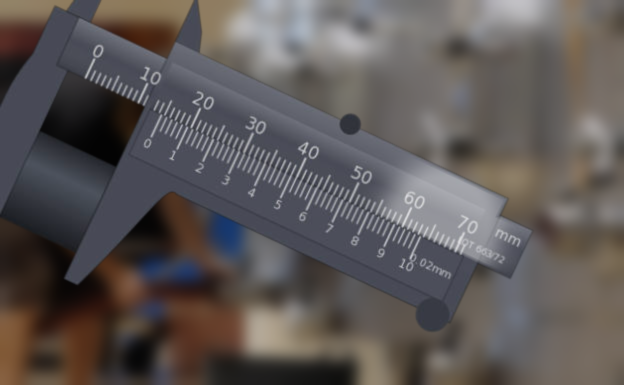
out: **14.5** mm
